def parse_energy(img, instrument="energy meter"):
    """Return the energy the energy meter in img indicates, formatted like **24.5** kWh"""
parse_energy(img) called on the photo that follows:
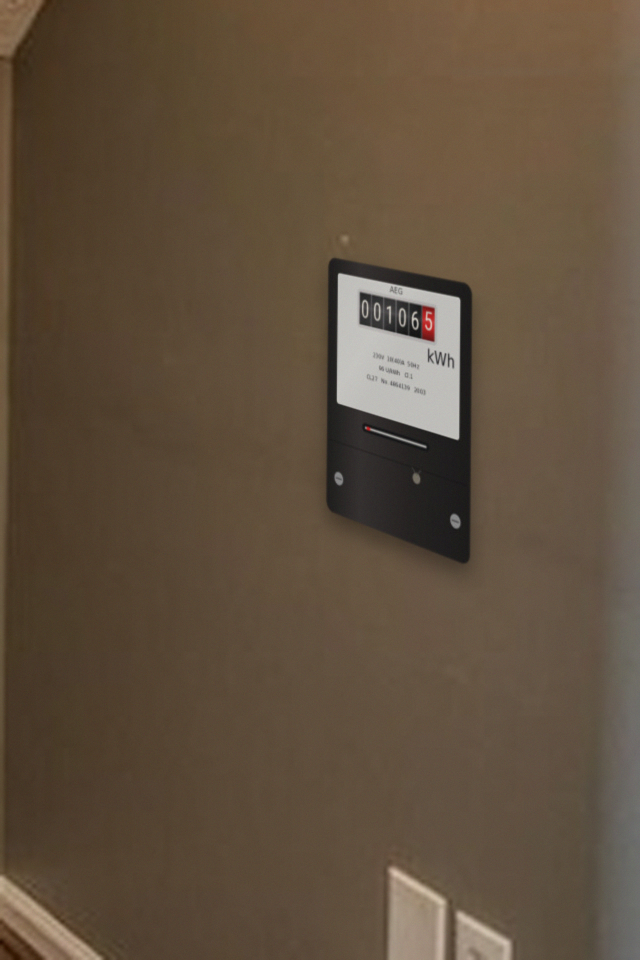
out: **106.5** kWh
